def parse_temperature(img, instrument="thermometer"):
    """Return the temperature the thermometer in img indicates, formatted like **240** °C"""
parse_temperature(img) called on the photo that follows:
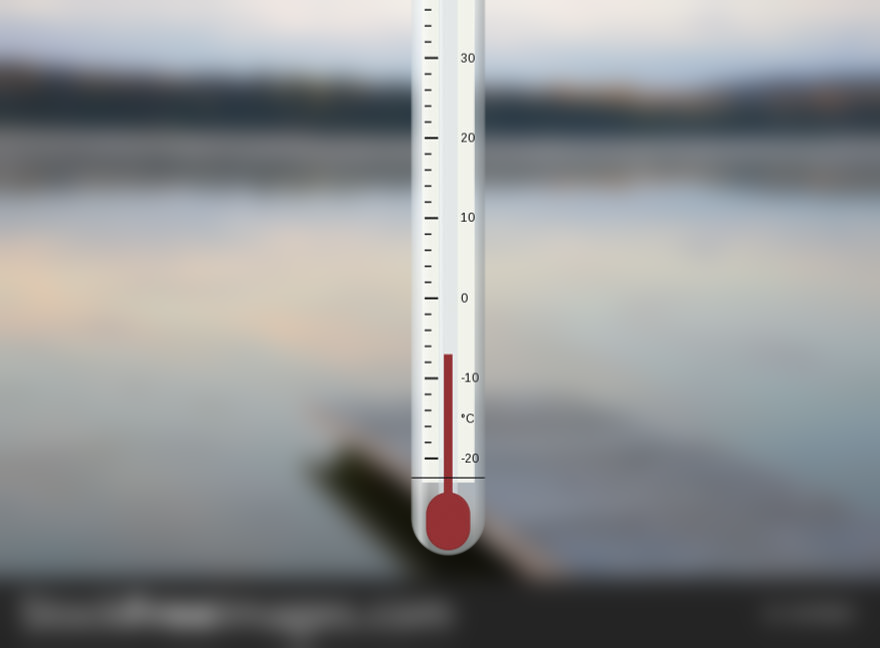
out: **-7** °C
